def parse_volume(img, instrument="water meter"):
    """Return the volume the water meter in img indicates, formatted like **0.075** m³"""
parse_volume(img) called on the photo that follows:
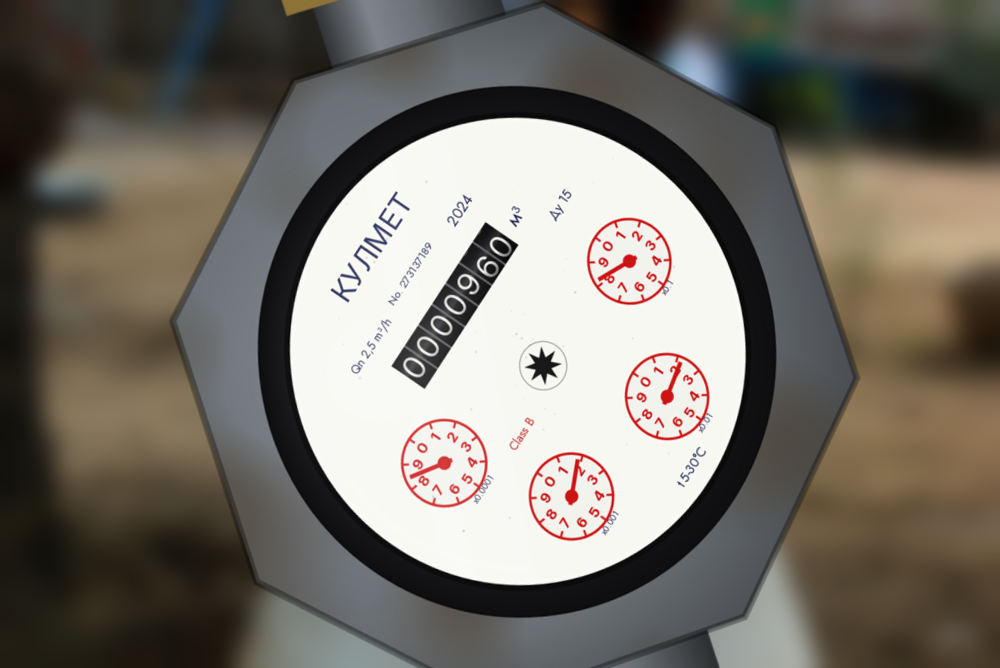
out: **959.8218** m³
